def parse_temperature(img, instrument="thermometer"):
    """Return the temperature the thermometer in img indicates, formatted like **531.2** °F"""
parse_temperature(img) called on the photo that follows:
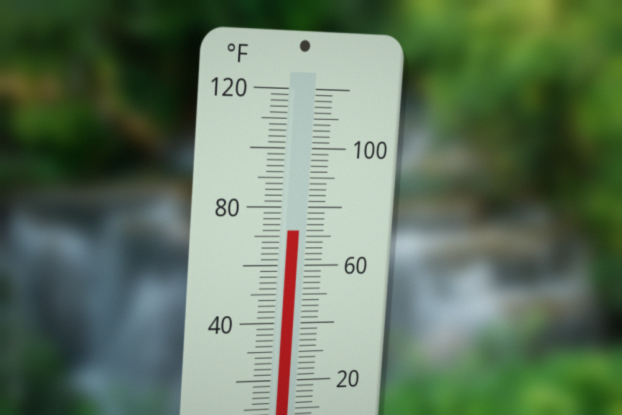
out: **72** °F
